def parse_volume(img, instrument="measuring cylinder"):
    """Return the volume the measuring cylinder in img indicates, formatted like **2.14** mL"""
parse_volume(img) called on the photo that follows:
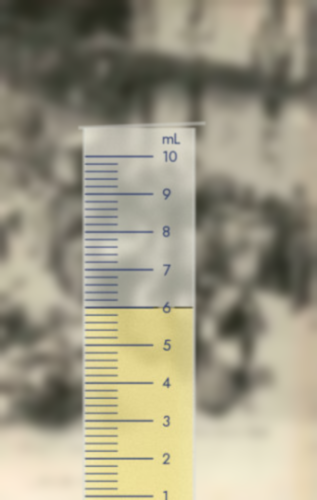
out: **6** mL
